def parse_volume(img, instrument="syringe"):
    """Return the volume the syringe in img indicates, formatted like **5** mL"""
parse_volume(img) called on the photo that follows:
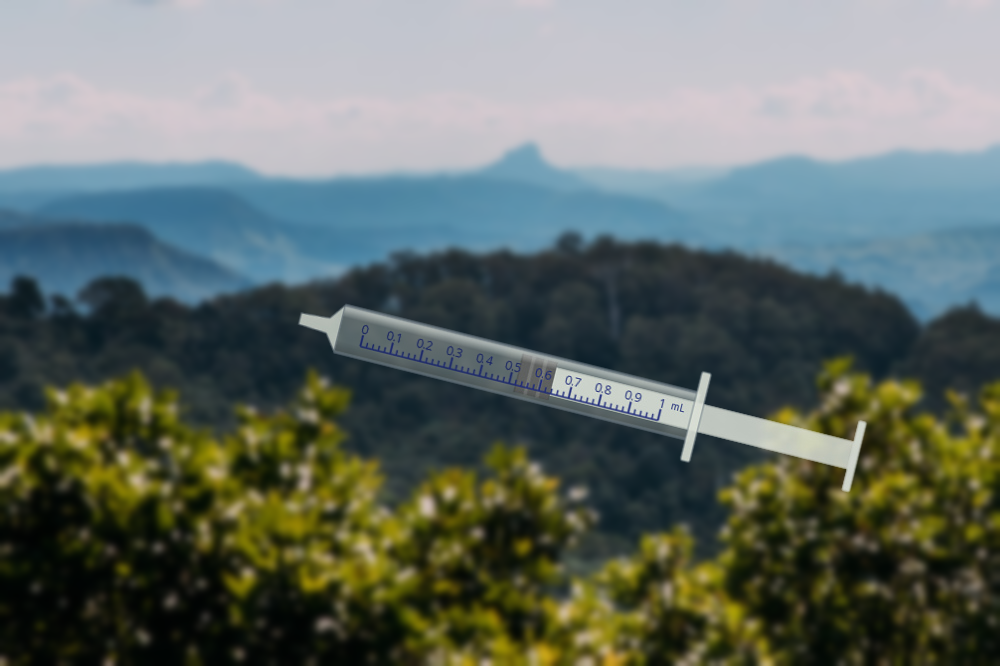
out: **0.52** mL
